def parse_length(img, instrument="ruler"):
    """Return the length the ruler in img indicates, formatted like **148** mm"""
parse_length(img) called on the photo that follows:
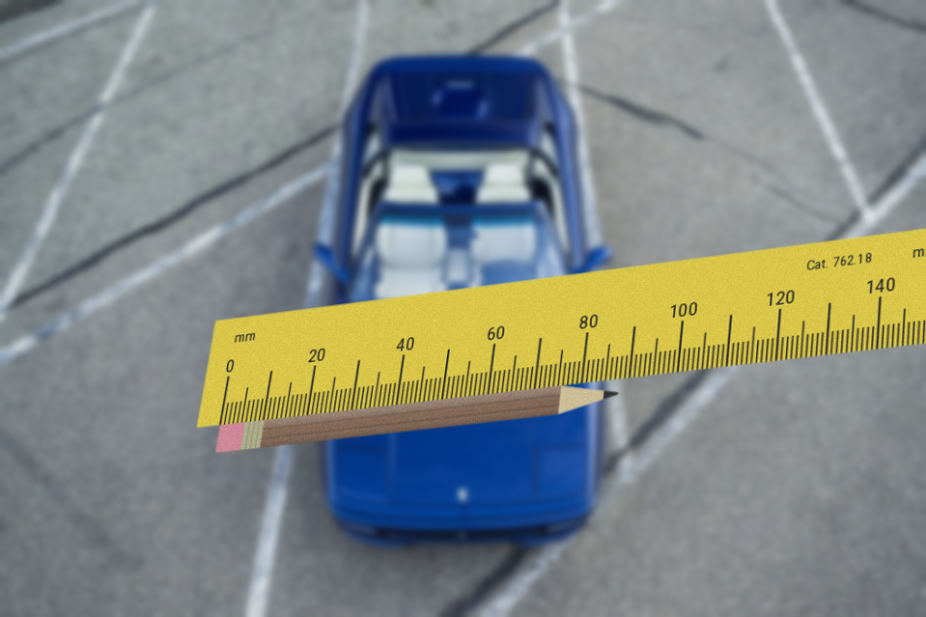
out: **88** mm
